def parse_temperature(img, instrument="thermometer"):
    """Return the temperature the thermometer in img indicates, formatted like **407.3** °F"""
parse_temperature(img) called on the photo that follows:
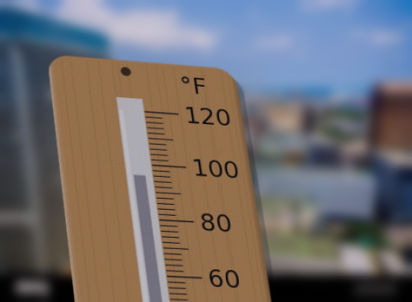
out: **96** °F
